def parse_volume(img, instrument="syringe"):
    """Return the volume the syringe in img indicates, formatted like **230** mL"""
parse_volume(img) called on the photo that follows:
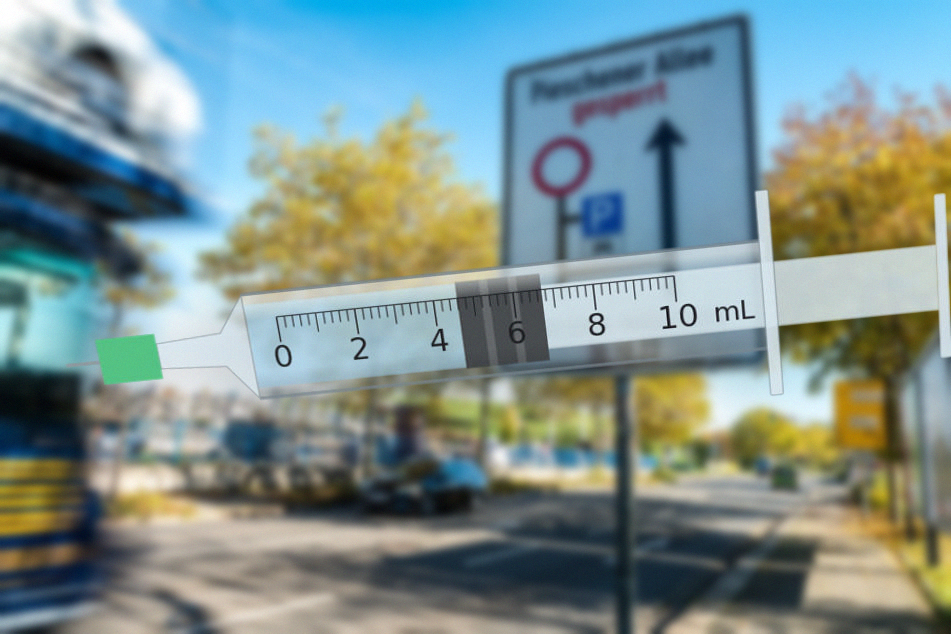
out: **4.6** mL
